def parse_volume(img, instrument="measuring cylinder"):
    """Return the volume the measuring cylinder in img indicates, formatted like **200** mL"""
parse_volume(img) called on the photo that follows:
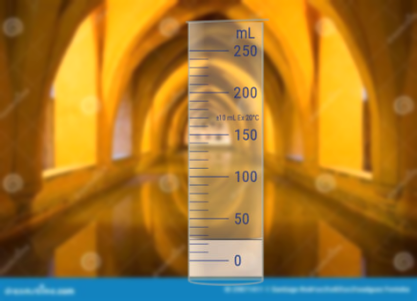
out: **25** mL
